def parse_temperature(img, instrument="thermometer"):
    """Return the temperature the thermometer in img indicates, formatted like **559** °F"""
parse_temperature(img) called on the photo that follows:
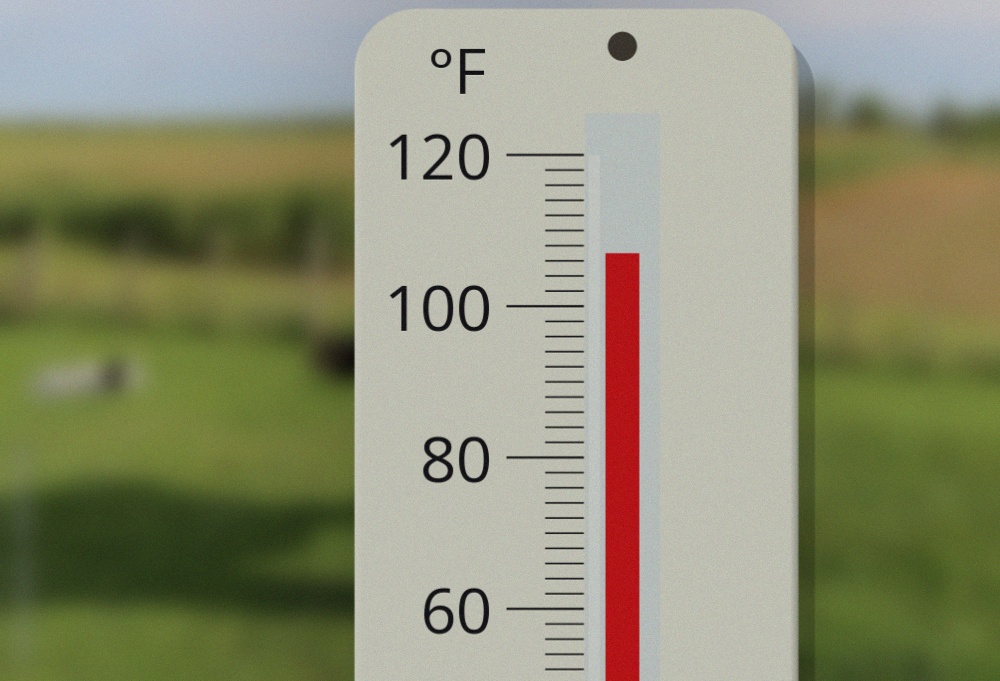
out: **107** °F
